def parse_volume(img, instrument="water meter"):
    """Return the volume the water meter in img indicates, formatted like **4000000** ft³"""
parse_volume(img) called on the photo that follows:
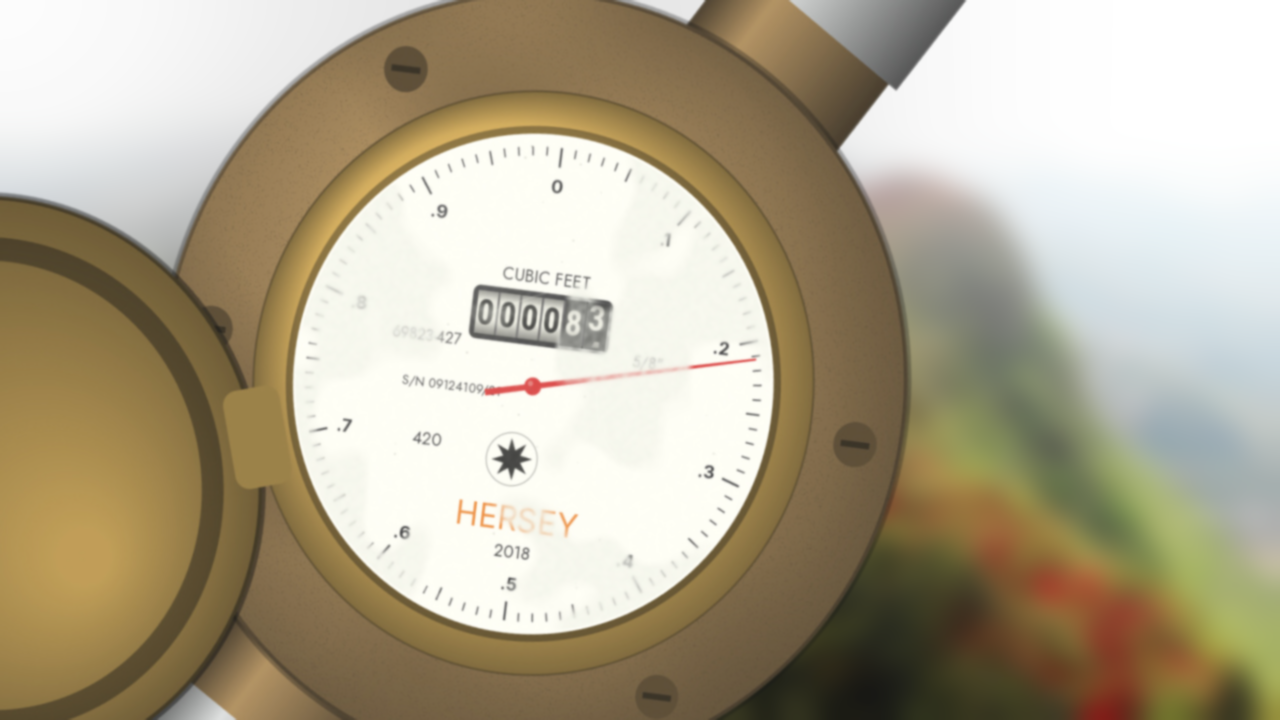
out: **83.21** ft³
